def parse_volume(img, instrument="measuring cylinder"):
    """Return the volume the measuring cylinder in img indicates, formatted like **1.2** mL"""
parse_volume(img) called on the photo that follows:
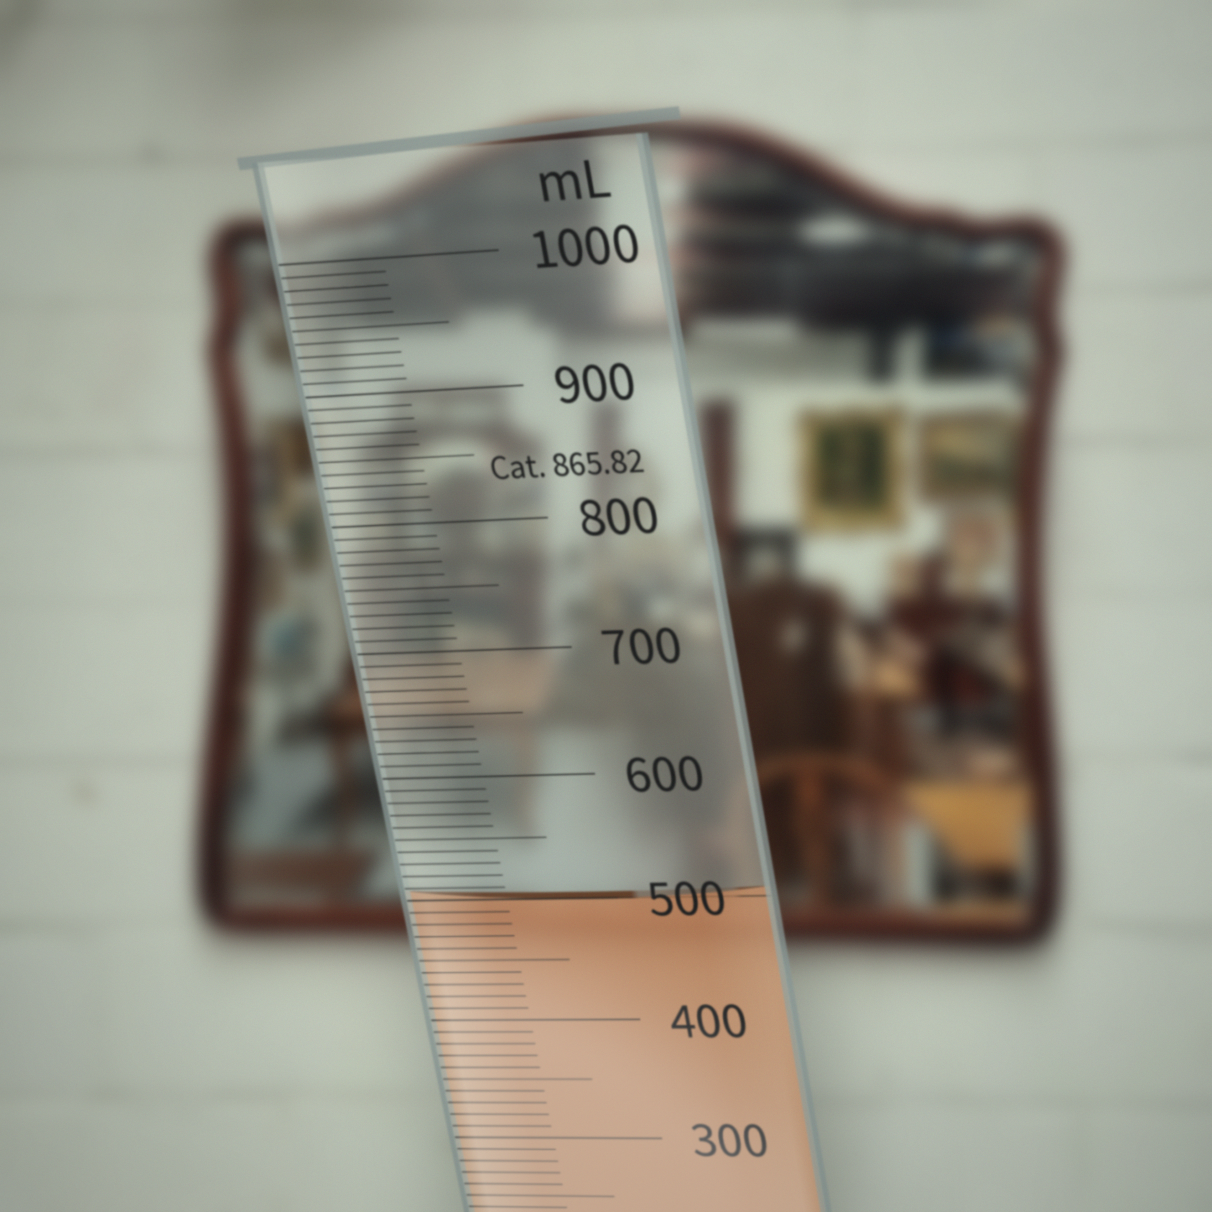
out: **500** mL
